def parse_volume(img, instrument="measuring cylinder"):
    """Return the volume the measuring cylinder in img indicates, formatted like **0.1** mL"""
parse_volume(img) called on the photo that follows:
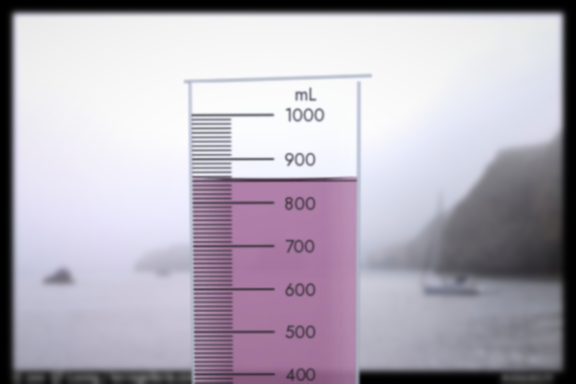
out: **850** mL
